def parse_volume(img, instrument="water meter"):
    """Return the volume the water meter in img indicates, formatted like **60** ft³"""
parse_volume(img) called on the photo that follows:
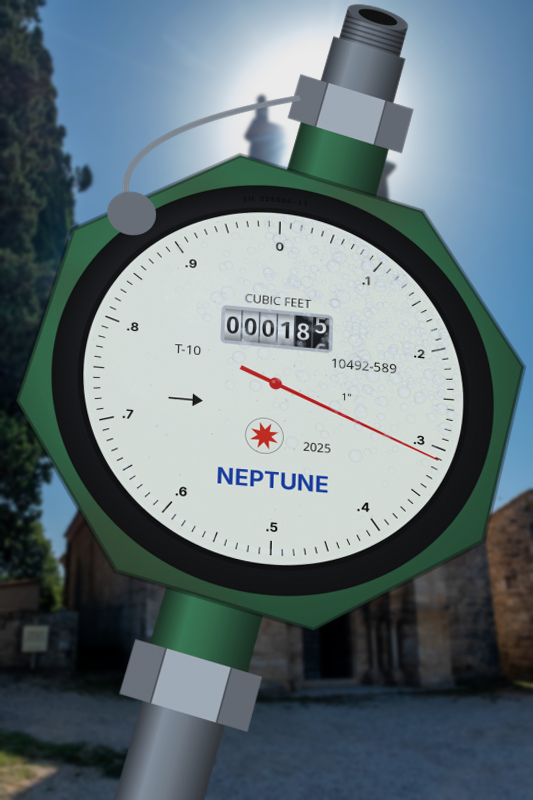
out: **185.31** ft³
